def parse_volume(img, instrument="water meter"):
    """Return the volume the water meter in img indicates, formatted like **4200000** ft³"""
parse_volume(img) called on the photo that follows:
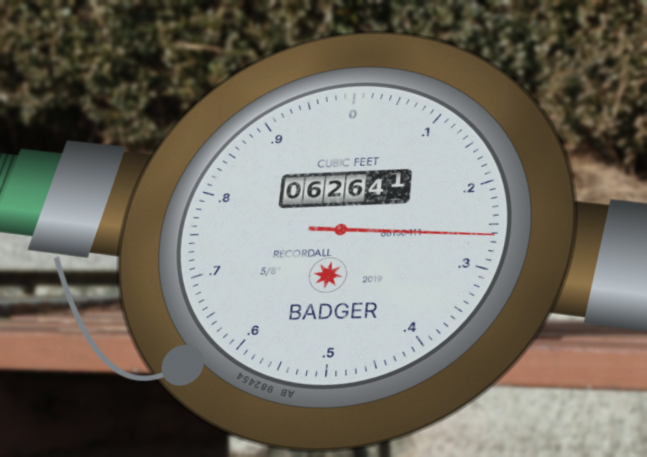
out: **62641.26** ft³
